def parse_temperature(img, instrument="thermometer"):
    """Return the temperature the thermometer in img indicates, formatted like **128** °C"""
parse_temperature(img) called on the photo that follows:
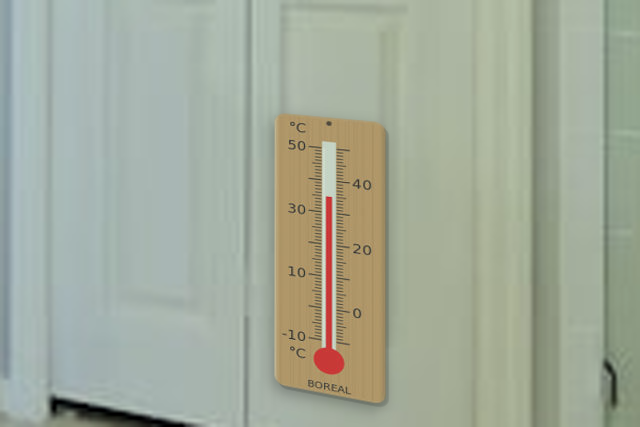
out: **35** °C
